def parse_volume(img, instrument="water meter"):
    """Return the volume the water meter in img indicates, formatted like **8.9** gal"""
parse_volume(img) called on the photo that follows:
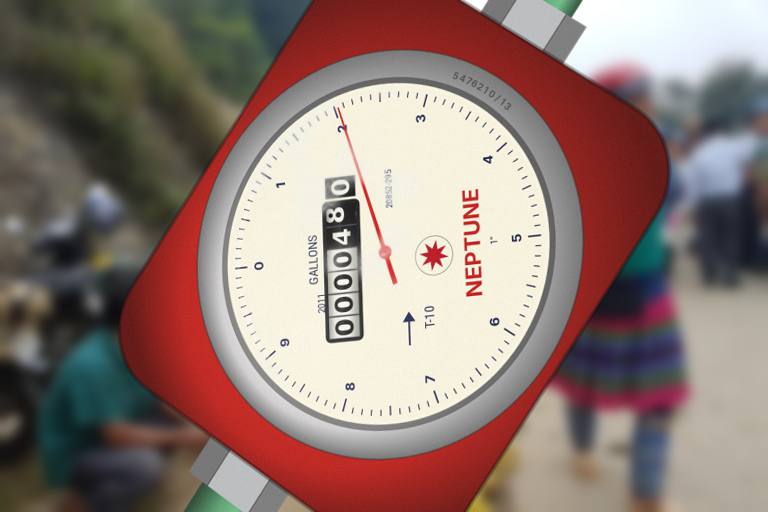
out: **482.0** gal
